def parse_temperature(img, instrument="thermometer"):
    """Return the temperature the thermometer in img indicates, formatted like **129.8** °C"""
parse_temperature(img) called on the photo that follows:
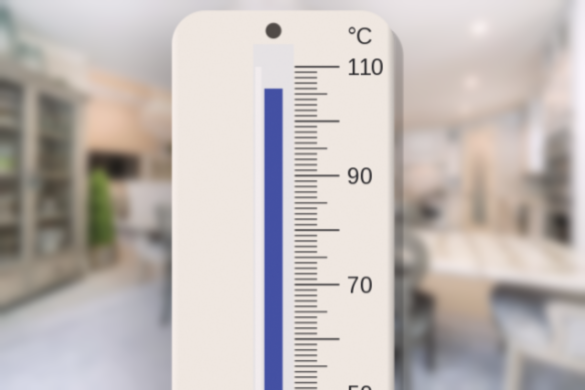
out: **106** °C
